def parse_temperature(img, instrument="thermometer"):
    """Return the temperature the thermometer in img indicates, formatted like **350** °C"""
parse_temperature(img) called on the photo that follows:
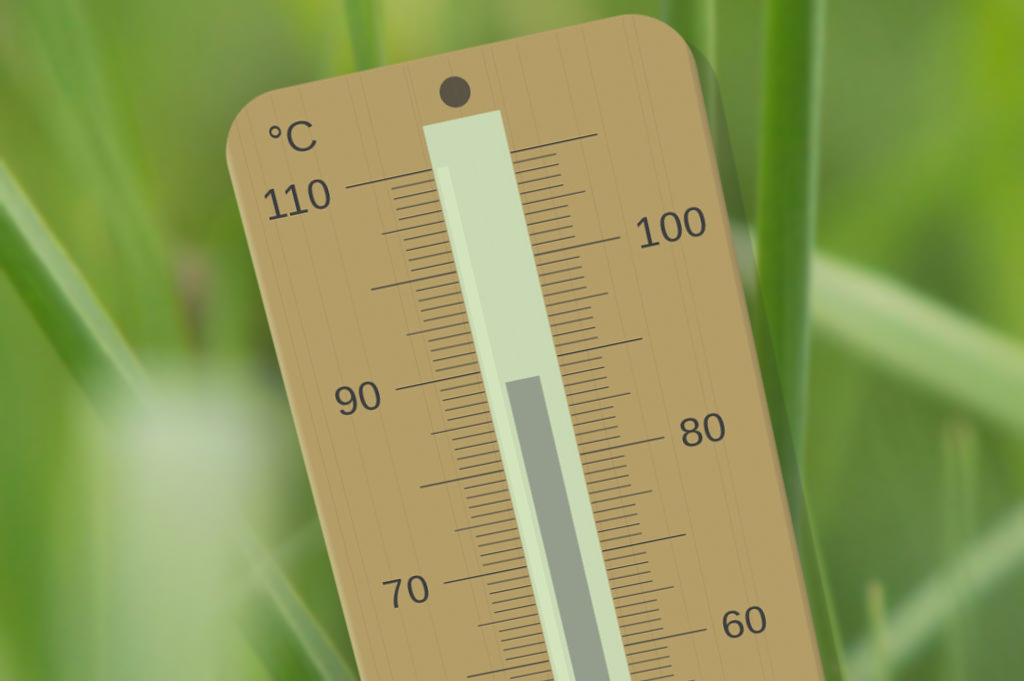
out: **88.5** °C
